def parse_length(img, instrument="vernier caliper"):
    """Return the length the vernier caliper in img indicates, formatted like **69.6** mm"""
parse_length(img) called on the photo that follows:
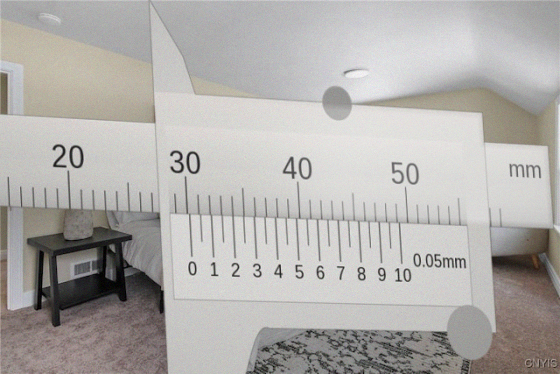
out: **30.2** mm
